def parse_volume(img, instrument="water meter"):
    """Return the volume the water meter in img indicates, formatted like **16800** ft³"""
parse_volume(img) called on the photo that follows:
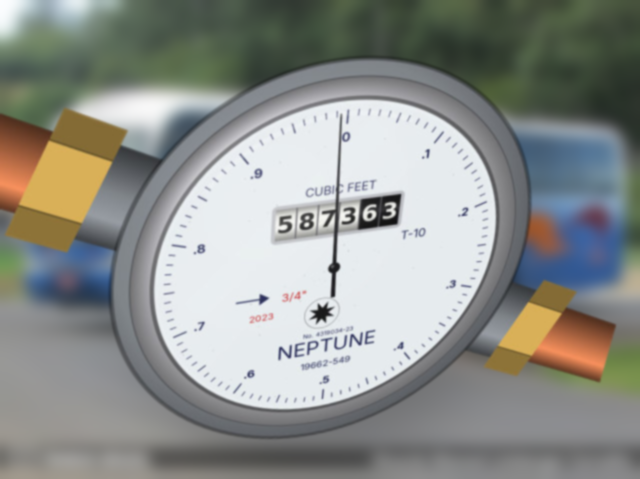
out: **587362.99** ft³
